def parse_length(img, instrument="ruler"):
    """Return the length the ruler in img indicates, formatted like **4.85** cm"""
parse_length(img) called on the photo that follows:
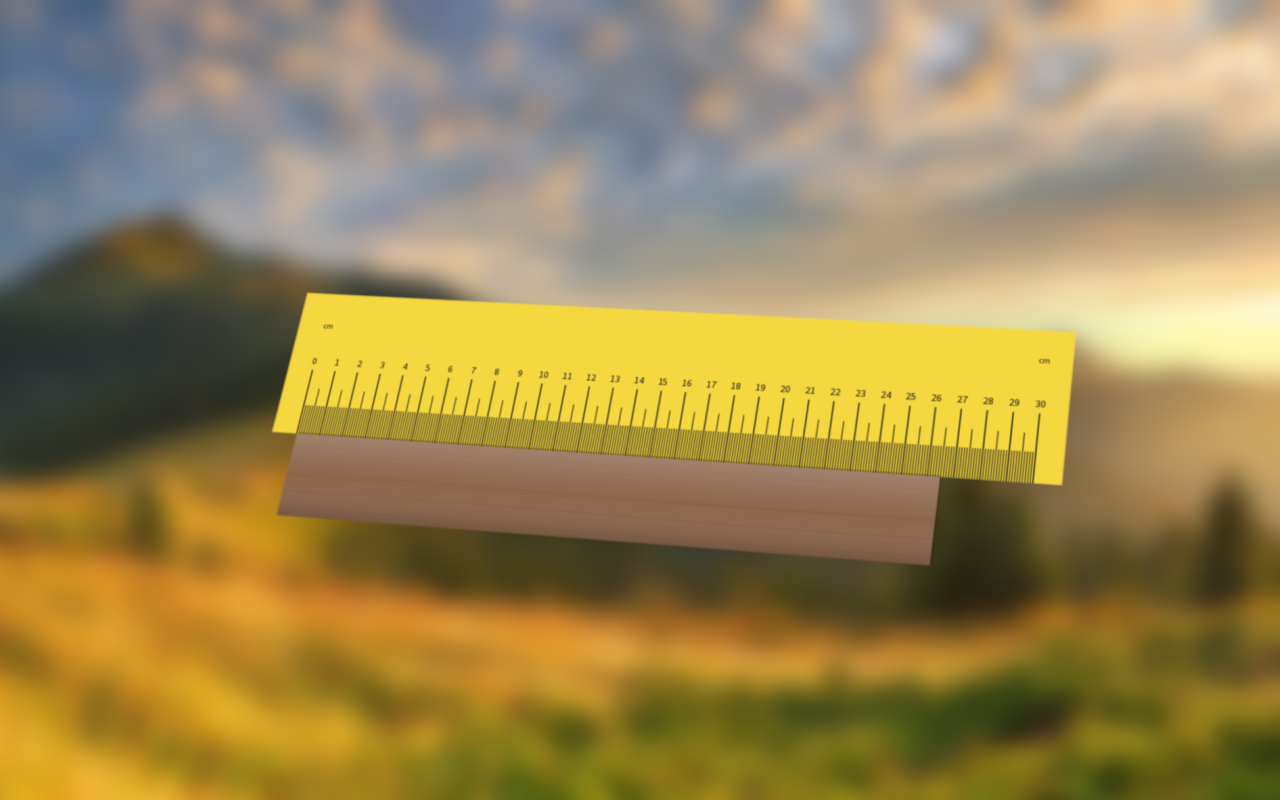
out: **26.5** cm
